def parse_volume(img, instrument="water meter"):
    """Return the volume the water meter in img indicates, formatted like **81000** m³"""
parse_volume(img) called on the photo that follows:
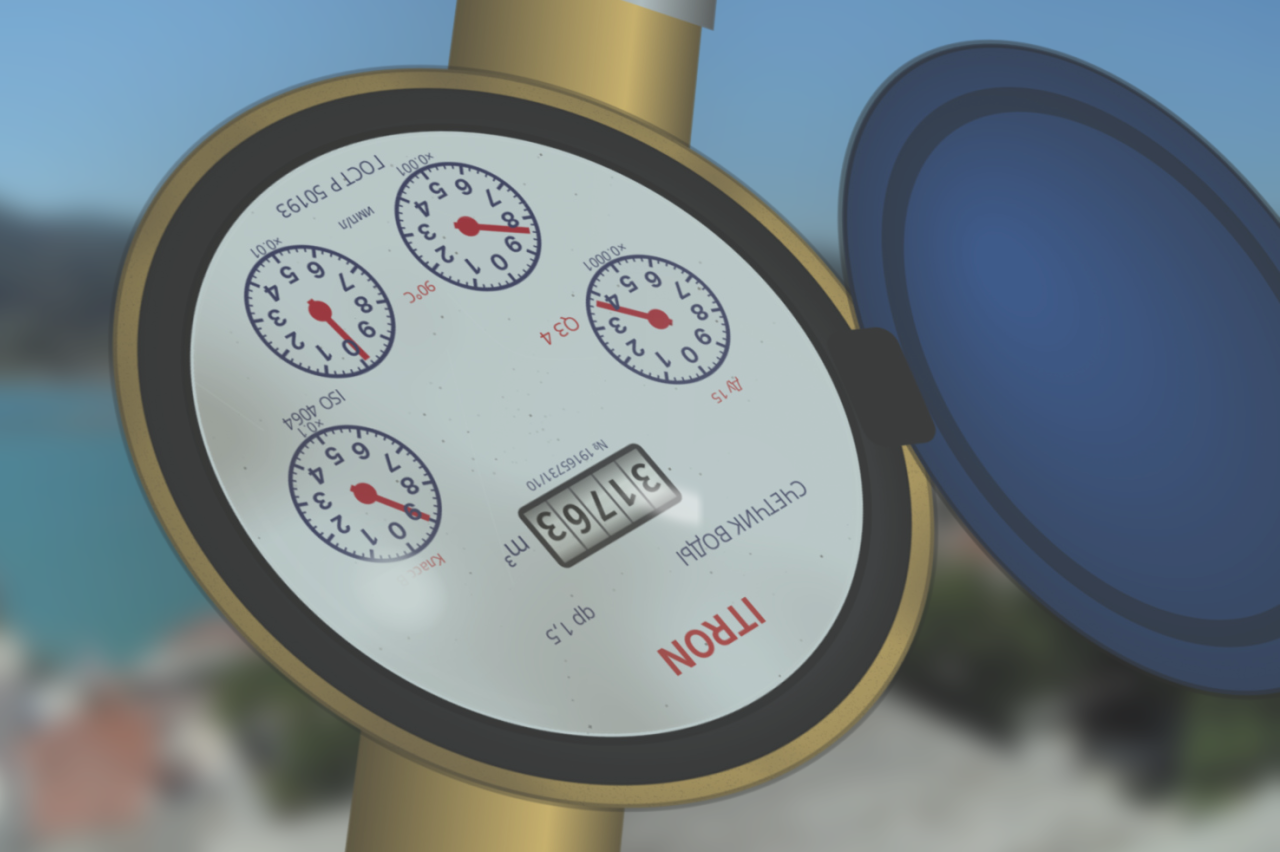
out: **31762.8983** m³
